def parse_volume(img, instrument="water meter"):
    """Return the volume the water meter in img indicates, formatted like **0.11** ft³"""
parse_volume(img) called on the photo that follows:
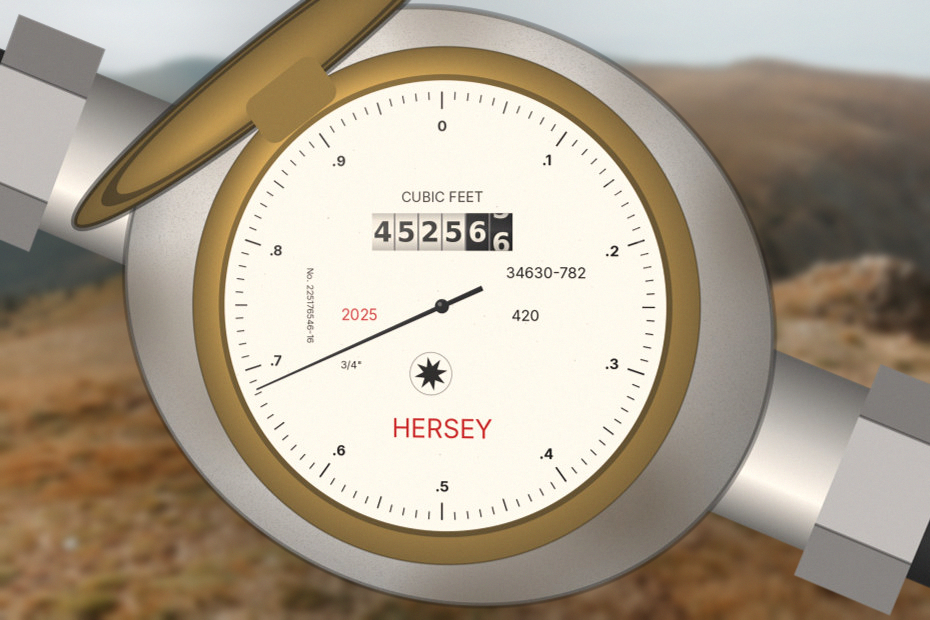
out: **452565.68** ft³
